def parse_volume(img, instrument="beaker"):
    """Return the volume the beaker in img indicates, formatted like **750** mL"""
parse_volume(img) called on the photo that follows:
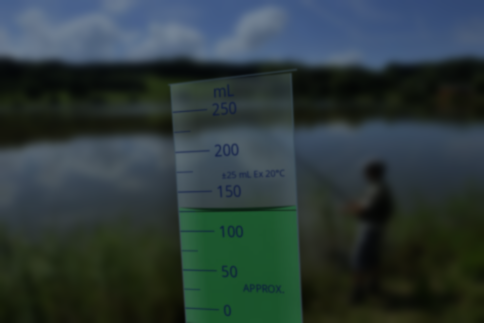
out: **125** mL
